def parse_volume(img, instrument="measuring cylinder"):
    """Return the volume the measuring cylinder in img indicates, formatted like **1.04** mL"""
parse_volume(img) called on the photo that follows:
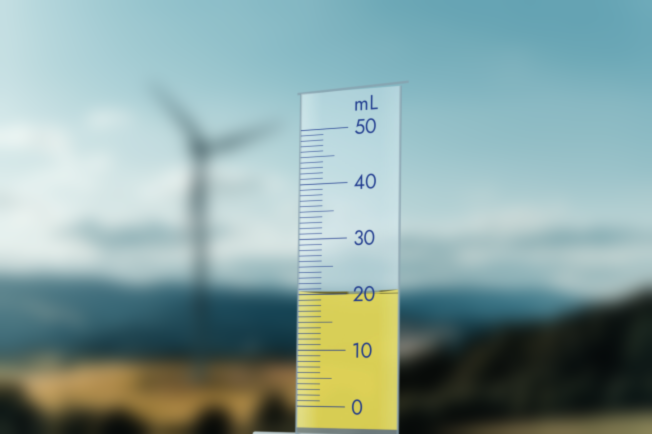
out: **20** mL
